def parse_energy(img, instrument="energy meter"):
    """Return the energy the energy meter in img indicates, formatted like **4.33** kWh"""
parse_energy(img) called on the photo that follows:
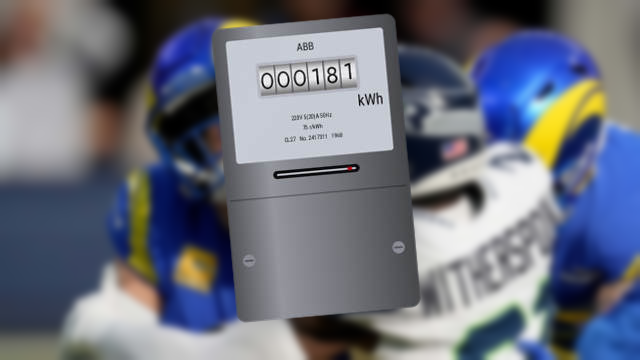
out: **181** kWh
